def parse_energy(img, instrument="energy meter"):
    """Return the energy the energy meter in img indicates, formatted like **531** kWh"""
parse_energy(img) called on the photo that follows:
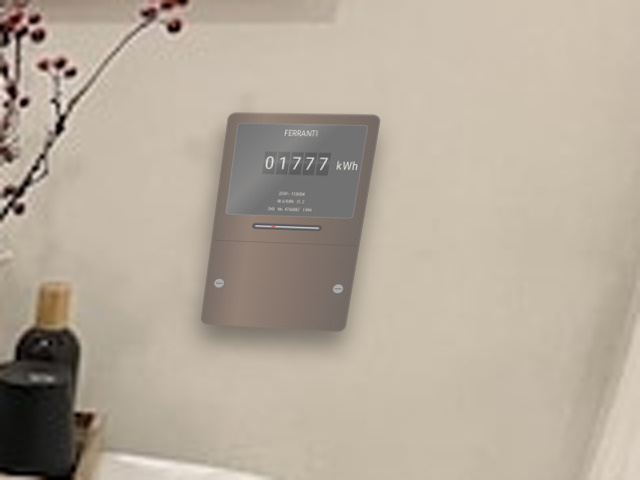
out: **1777** kWh
